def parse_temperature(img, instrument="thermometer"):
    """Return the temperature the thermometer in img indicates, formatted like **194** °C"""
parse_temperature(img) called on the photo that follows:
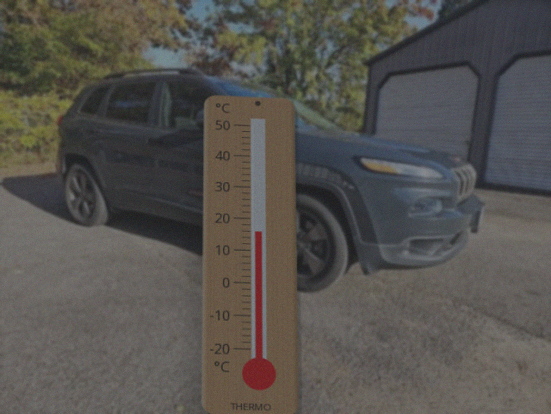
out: **16** °C
